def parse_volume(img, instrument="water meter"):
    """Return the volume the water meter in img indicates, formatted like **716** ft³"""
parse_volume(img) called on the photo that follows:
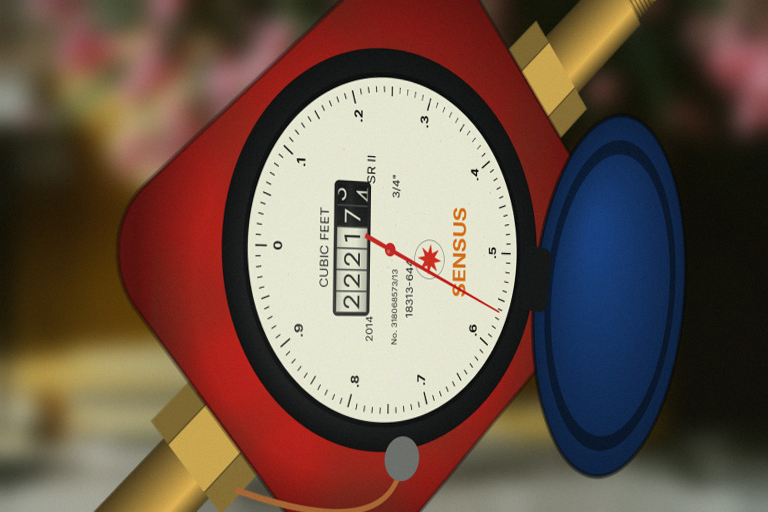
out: **222173.56** ft³
